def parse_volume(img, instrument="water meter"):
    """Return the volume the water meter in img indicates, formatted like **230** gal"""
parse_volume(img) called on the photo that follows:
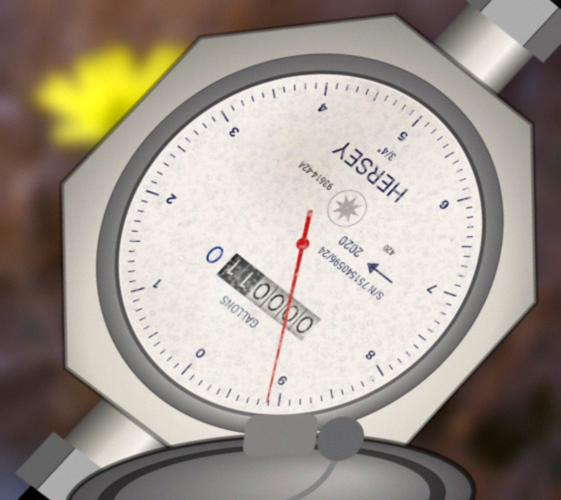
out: **109.1** gal
